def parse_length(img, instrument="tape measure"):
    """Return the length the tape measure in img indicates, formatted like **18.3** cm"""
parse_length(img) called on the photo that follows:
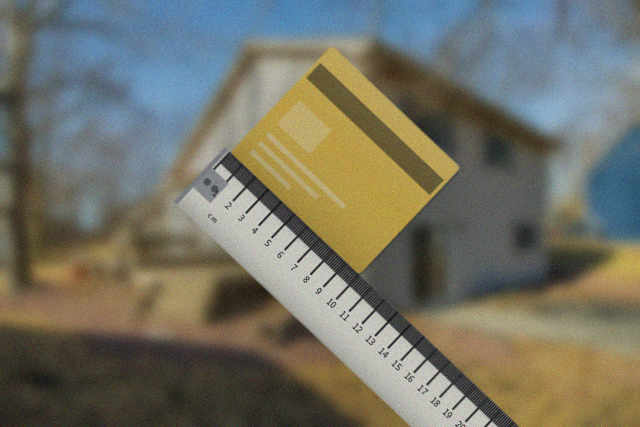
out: **10** cm
